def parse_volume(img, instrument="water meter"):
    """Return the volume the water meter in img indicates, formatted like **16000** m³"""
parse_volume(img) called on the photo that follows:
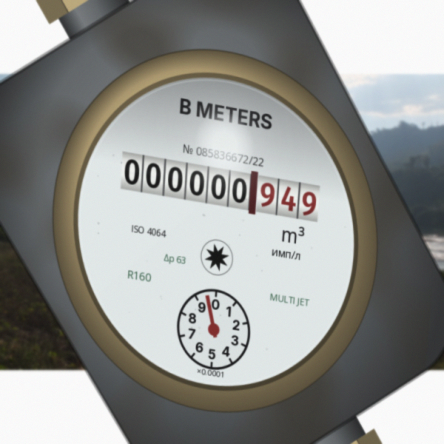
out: **0.9489** m³
